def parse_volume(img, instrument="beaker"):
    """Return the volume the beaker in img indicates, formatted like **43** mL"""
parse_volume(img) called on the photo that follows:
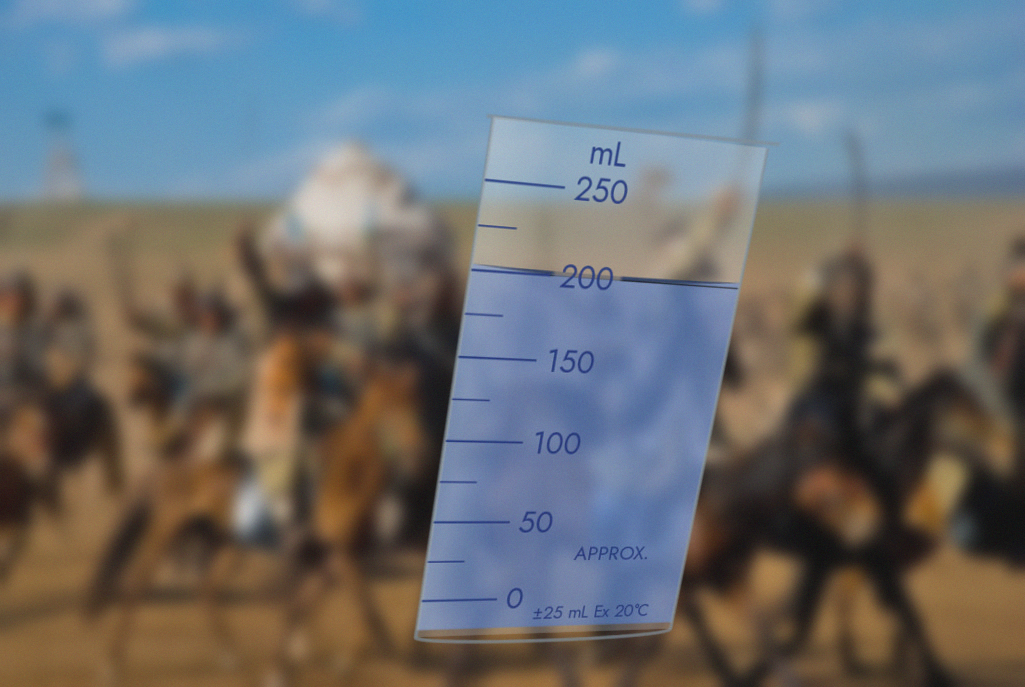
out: **200** mL
